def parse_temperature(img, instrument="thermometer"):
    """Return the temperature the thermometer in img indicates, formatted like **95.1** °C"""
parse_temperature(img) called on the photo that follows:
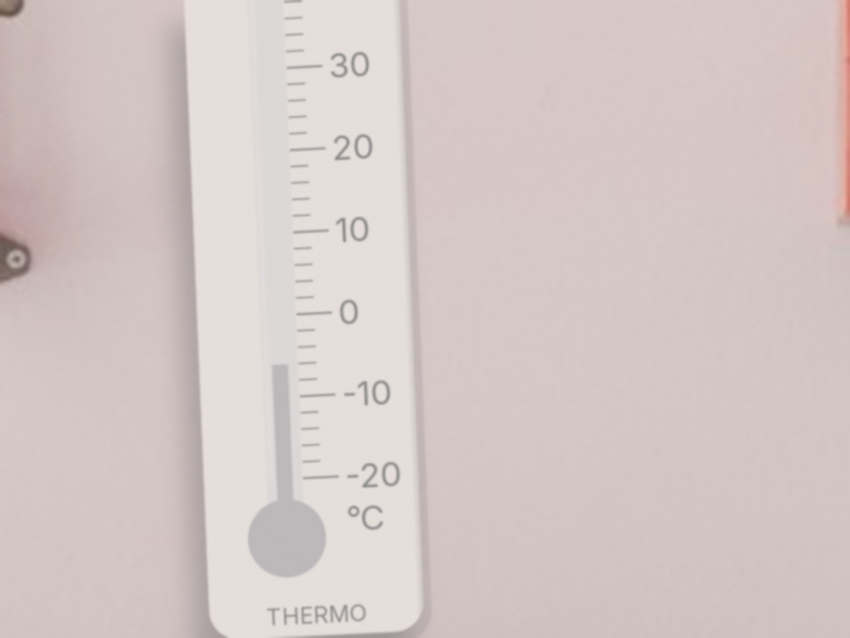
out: **-6** °C
